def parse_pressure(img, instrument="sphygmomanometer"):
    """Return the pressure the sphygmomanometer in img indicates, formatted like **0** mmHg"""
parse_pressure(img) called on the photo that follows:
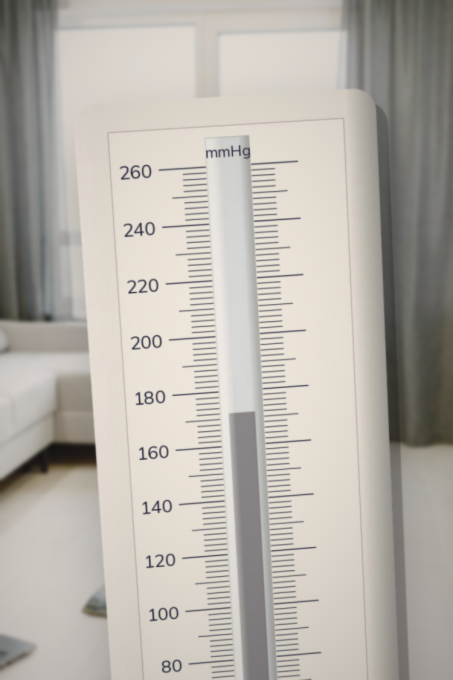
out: **172** mmHg
